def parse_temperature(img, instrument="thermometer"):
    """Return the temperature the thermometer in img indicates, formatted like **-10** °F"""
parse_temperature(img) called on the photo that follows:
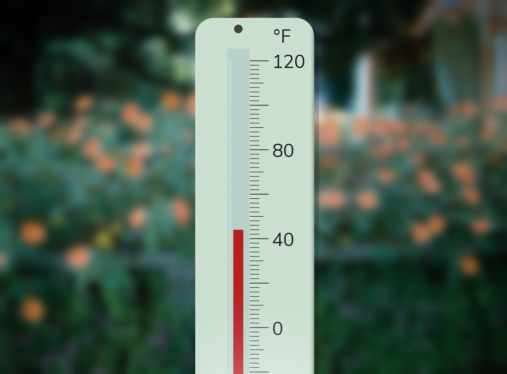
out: **44** °F
